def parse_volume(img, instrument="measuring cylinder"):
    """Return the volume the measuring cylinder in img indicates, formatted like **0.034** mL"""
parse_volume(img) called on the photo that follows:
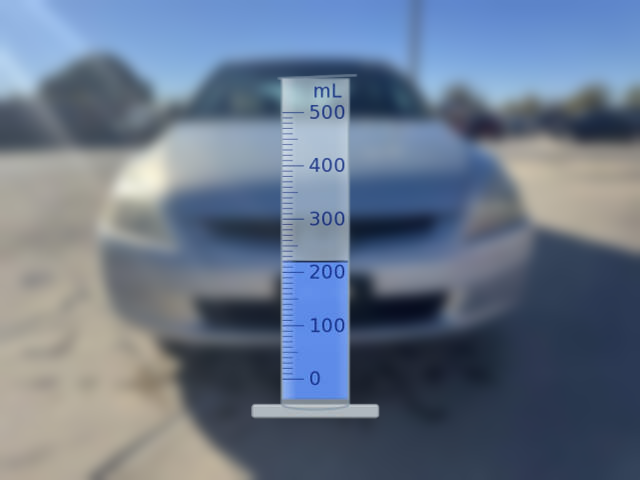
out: **220** mL
